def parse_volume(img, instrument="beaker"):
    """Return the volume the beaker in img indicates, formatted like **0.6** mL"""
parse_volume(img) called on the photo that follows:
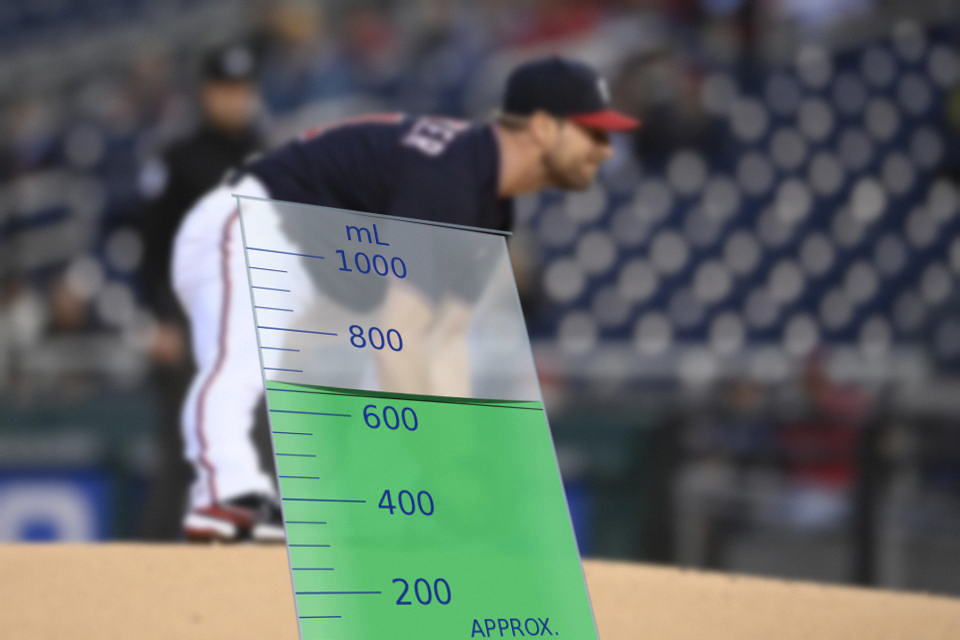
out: **650** mL
